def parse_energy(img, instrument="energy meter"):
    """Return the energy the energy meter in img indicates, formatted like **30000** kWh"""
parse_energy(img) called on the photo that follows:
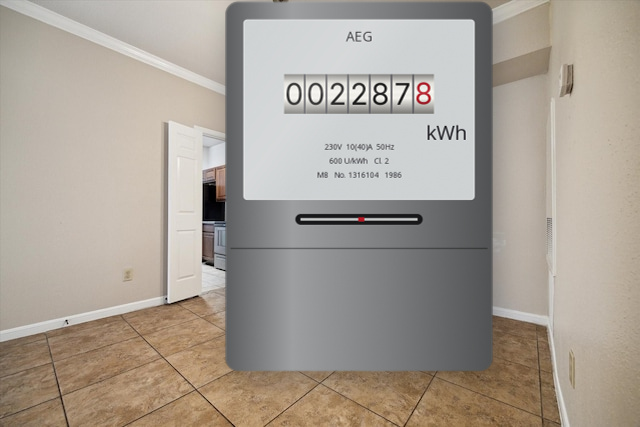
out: **2287.8** kWh
